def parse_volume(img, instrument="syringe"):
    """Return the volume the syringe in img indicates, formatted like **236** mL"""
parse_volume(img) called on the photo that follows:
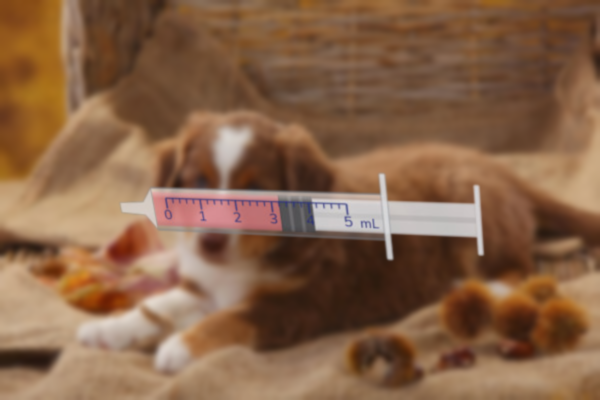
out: **3.2** mL
